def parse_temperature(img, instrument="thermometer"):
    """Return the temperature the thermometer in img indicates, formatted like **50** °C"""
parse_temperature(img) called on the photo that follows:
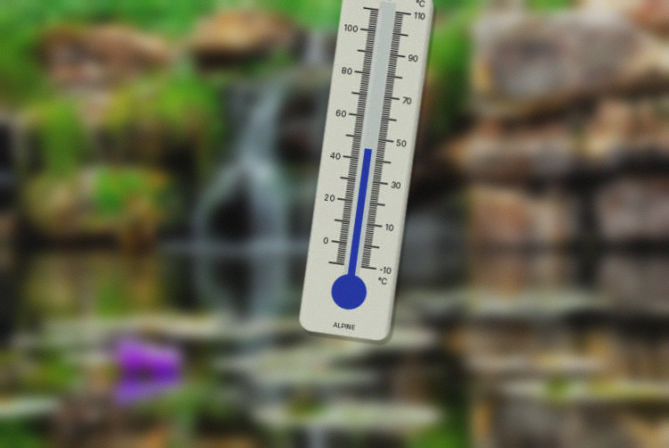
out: **45** °C
